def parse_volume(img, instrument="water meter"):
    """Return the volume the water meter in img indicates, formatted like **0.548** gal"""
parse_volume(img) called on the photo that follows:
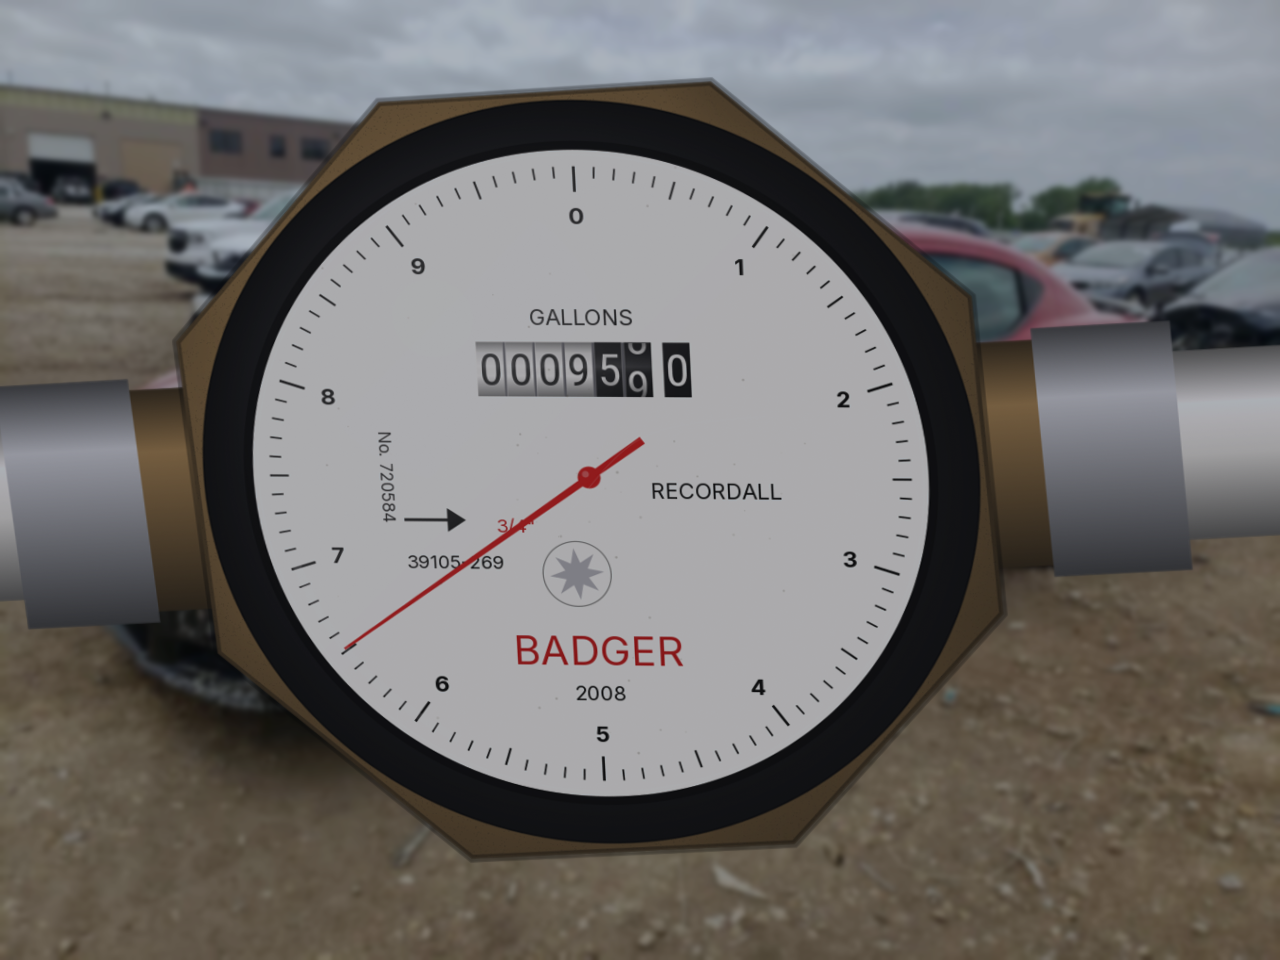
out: **9586.5** gal
